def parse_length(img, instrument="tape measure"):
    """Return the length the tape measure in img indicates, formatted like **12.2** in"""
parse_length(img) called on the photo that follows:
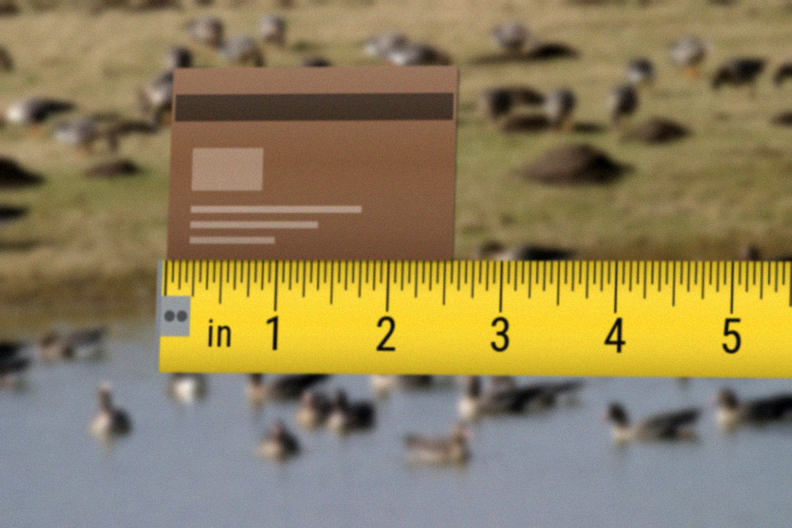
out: **2.5625** in
